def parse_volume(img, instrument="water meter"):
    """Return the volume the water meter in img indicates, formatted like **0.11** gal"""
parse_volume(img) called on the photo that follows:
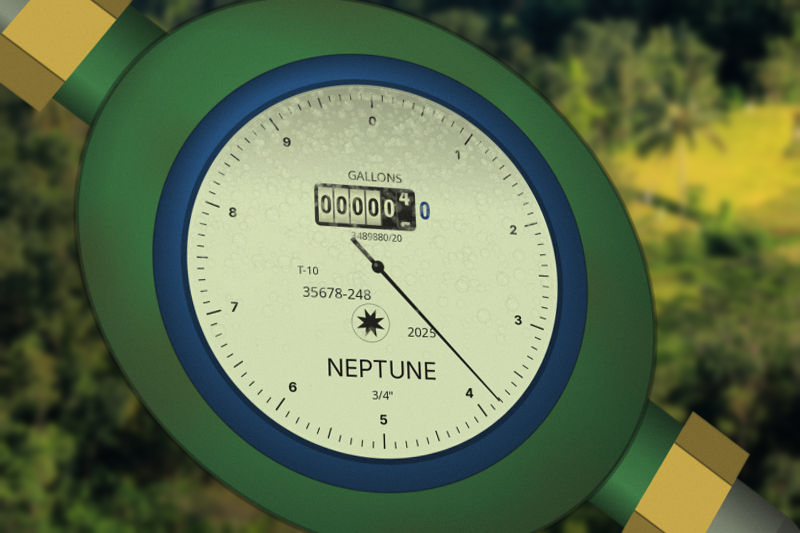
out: **43.8** gal
